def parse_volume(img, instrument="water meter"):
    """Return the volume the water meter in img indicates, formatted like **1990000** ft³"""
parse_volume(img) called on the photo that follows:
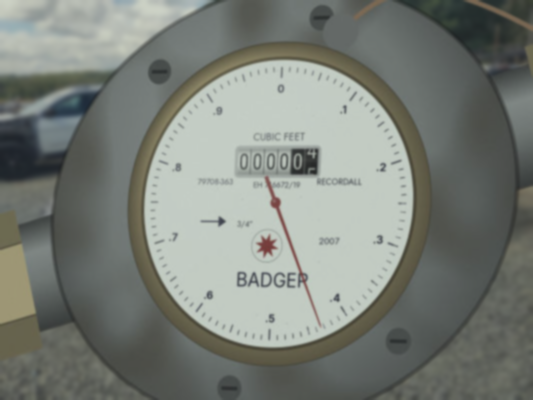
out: **4.43** ft³
